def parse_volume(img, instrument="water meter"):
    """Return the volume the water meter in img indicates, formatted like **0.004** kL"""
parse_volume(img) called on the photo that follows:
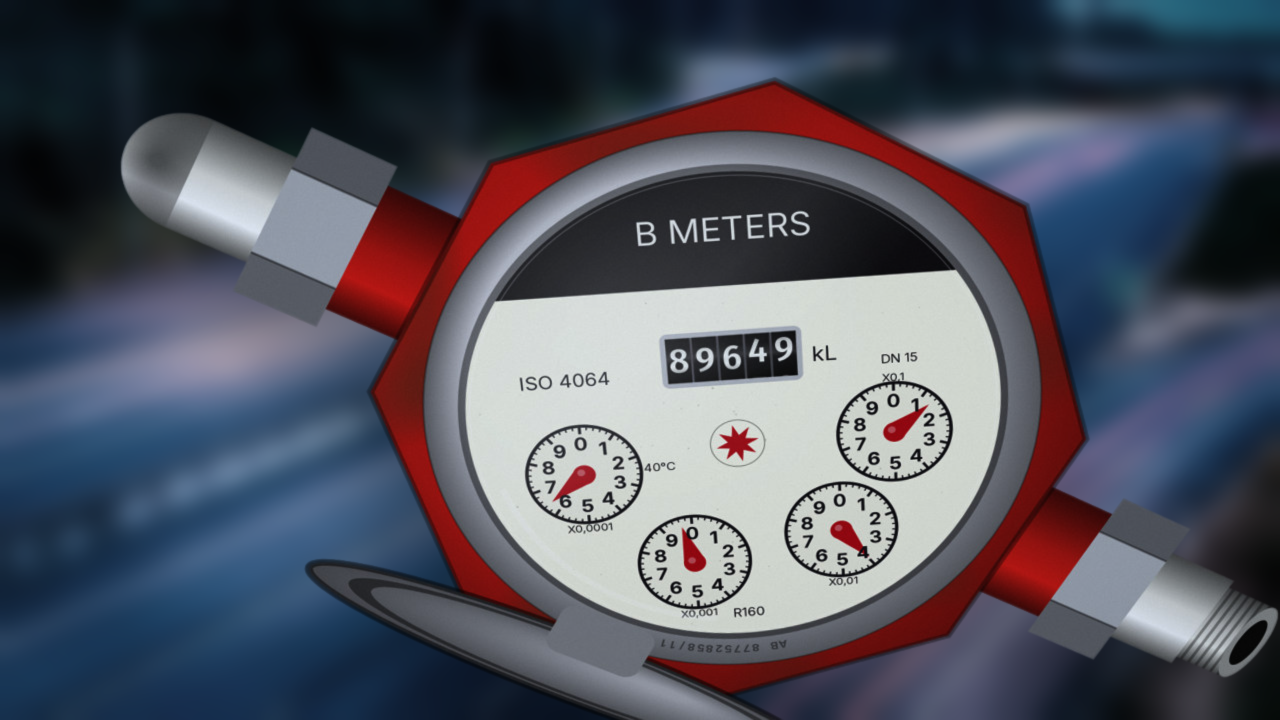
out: **89649.1396** kL
